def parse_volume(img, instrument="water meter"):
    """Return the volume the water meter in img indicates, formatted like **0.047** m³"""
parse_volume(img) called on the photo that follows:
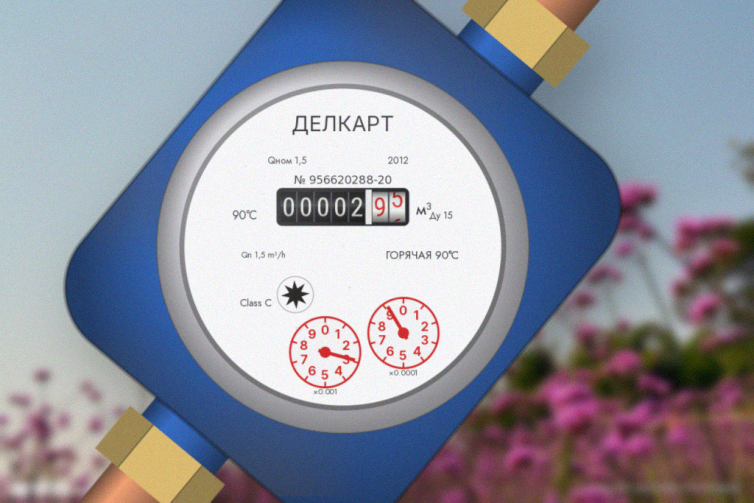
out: **2.9529** m³
